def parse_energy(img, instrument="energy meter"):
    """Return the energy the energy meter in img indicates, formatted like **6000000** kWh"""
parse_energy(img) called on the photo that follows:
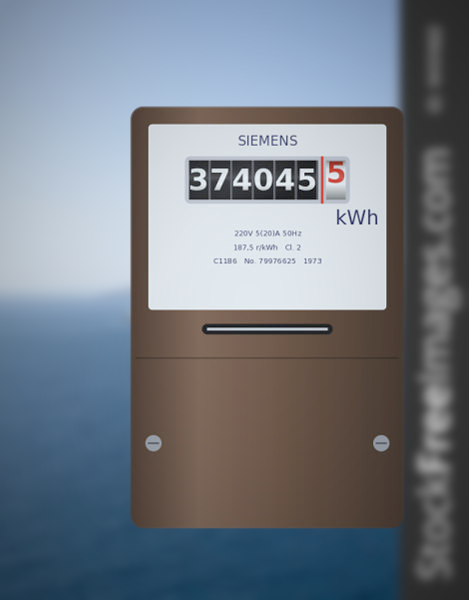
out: **374045.5** kWh
